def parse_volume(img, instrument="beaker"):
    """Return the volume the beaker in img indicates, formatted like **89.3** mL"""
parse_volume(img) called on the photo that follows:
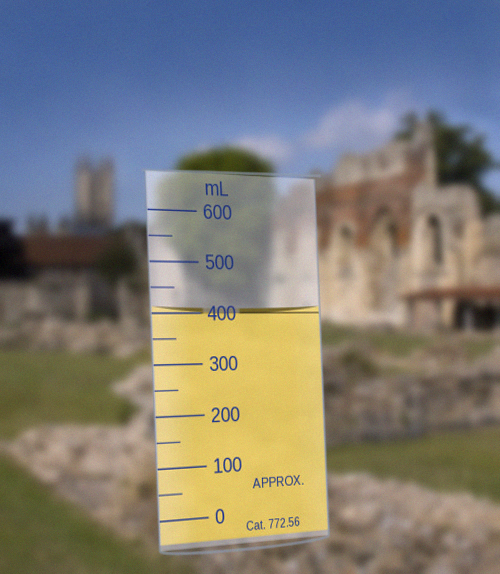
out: **400** mL
